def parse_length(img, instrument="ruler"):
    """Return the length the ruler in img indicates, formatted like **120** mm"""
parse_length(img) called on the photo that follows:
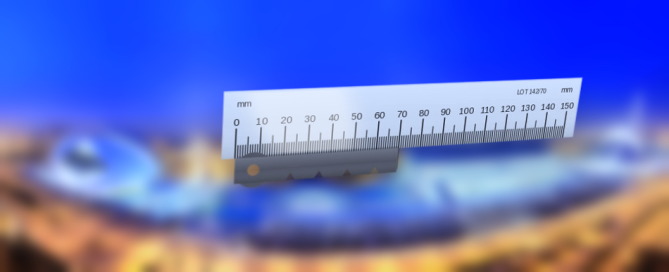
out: **70** mm
